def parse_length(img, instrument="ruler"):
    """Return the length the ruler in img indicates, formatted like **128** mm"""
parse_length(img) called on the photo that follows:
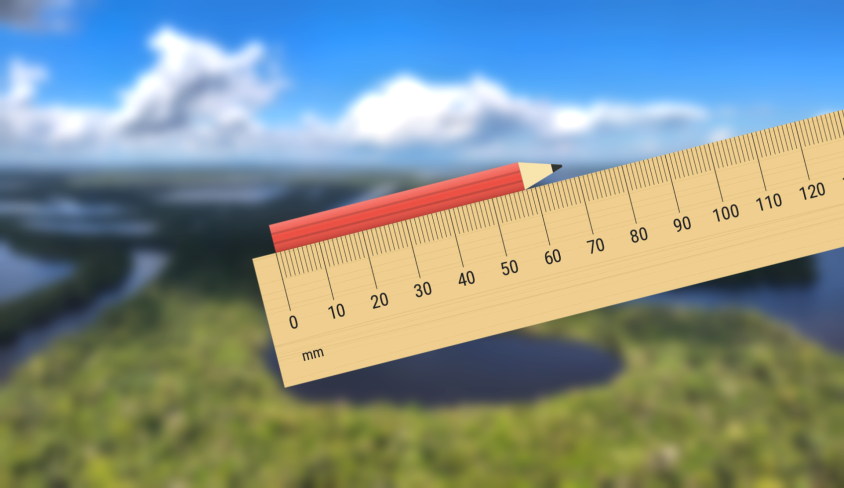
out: **67** mm
